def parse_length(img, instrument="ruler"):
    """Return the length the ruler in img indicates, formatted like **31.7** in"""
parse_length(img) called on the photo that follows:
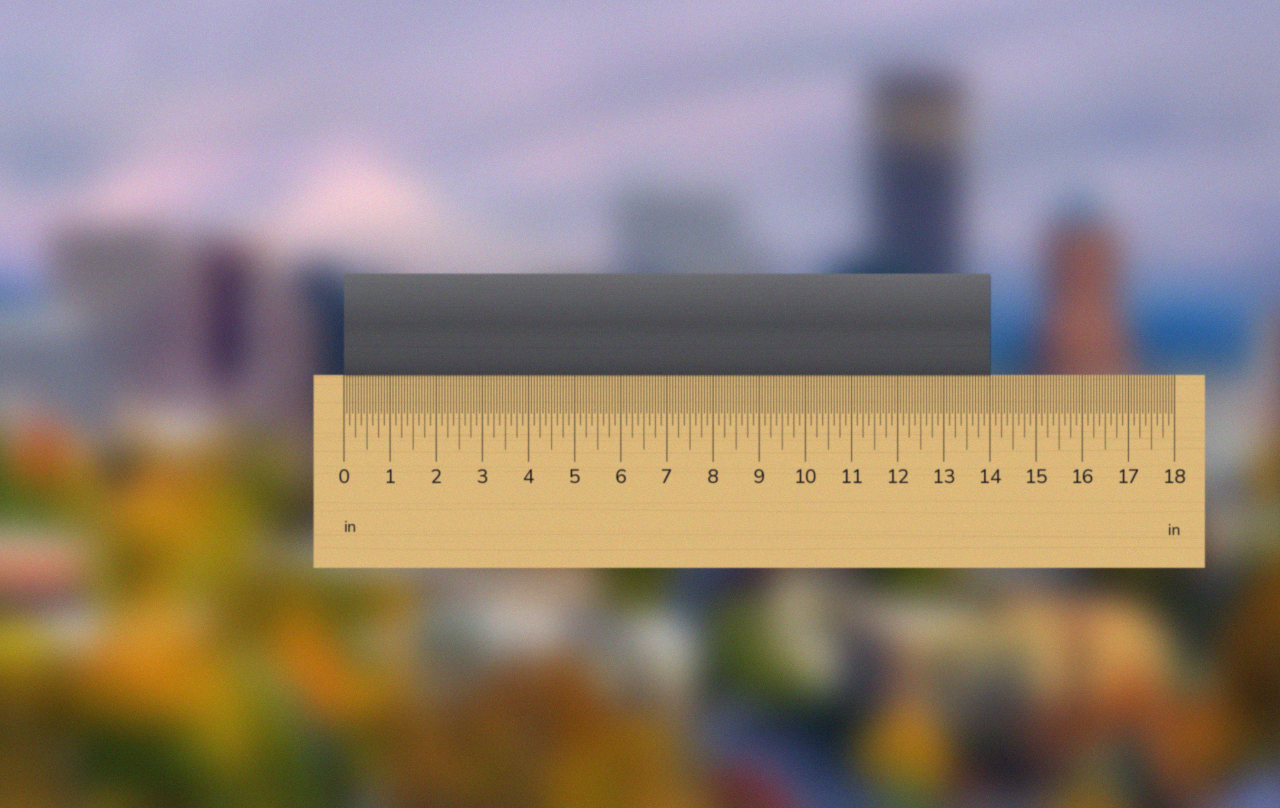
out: **14** in
